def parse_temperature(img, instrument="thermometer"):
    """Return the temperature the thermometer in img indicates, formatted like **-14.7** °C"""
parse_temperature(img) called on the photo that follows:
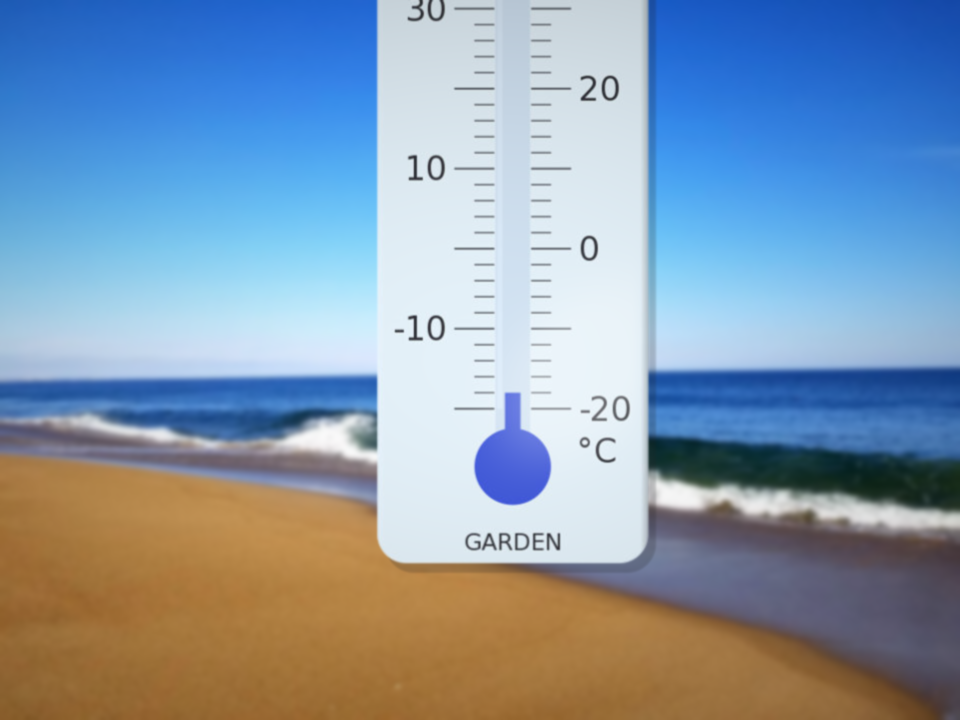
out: **-18** °C
